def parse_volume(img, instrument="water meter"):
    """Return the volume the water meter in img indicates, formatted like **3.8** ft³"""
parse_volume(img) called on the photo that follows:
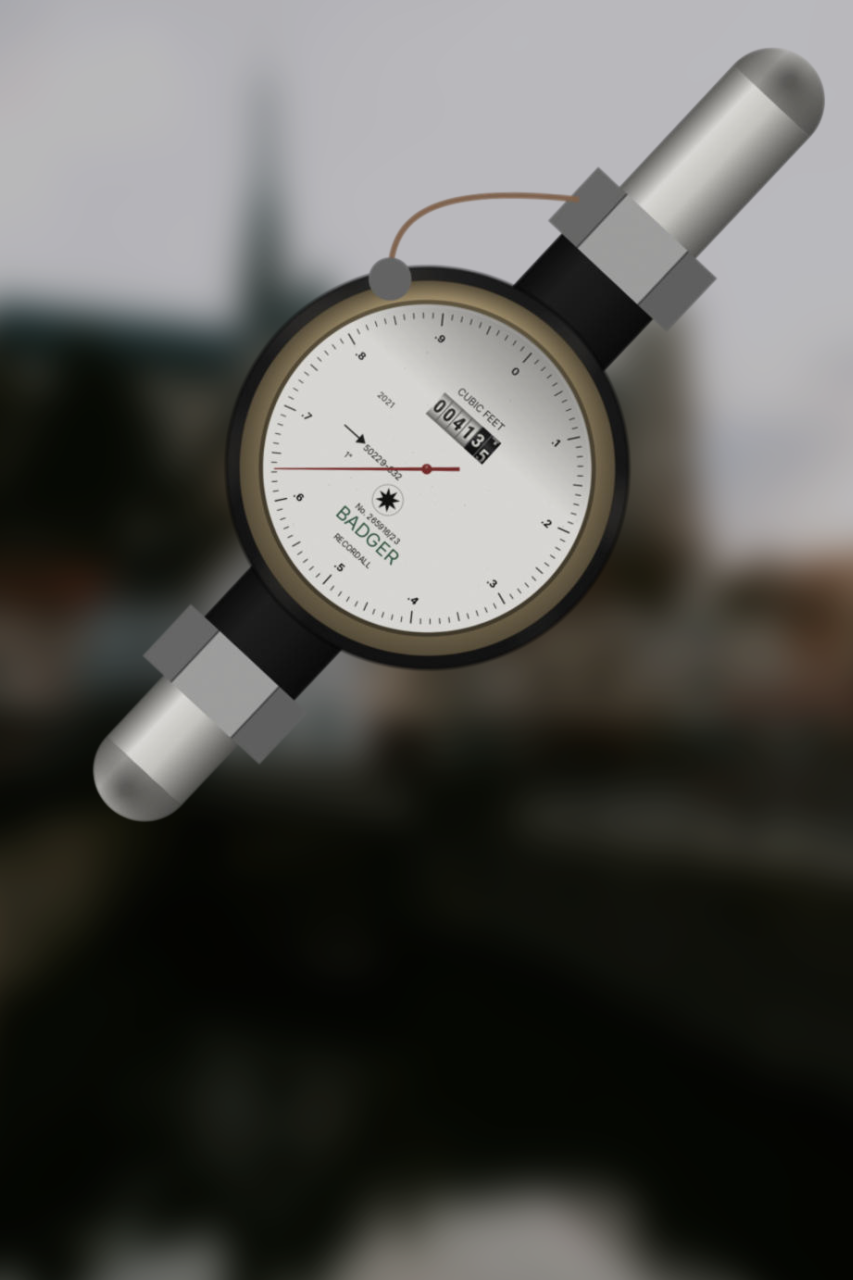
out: **4134.63** ft³
